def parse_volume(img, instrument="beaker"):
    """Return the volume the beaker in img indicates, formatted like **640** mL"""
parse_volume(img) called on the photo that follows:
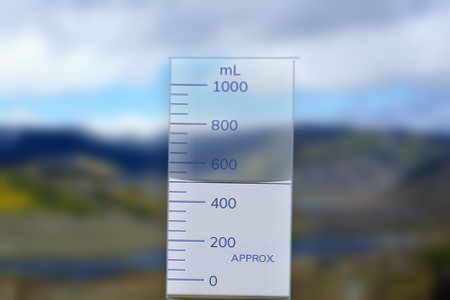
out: **500** mL
